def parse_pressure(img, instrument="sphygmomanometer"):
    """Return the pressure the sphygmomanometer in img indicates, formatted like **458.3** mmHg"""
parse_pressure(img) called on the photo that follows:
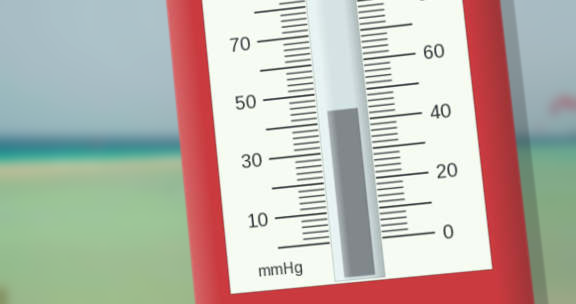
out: **44** mmHg
